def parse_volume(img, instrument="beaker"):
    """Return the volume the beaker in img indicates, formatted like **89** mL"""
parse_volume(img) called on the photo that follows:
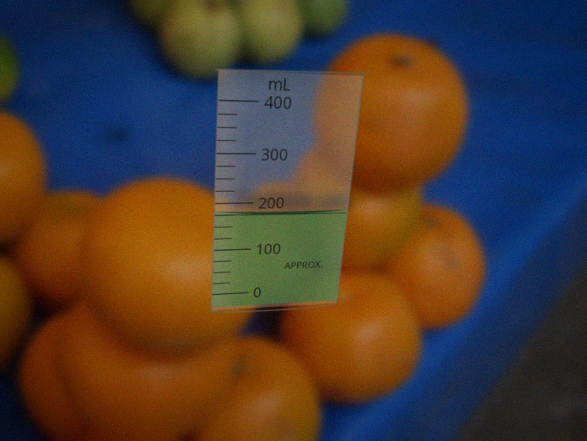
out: **175** mL
